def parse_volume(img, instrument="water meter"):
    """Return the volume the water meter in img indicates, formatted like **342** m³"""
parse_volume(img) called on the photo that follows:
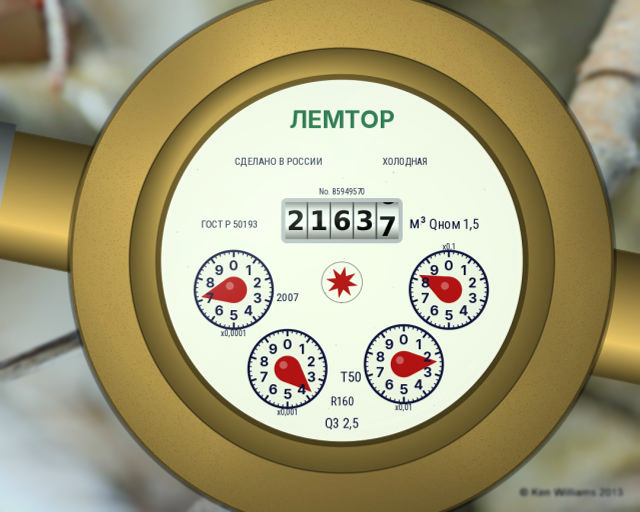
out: **21636.8237** m³
